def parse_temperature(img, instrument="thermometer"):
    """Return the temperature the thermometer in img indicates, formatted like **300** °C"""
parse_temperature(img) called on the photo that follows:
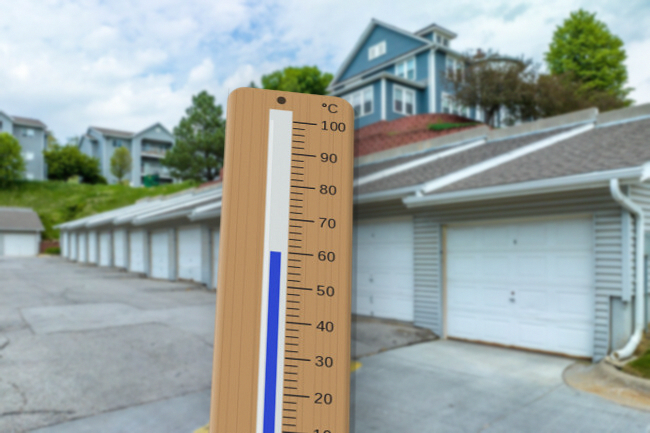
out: **60** °C
